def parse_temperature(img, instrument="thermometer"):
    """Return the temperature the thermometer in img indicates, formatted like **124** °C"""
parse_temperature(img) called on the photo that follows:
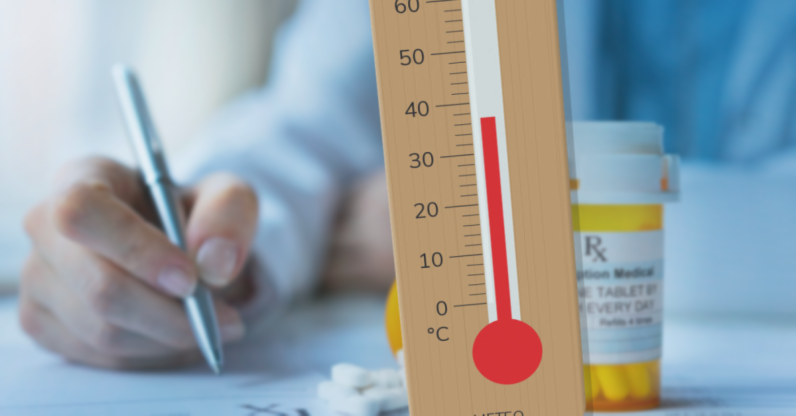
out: **37** °C
